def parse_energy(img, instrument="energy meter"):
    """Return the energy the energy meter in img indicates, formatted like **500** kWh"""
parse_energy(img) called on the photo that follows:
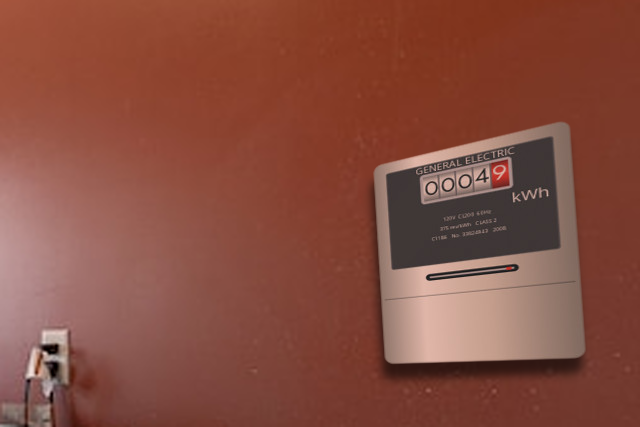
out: **4.9** kWh
